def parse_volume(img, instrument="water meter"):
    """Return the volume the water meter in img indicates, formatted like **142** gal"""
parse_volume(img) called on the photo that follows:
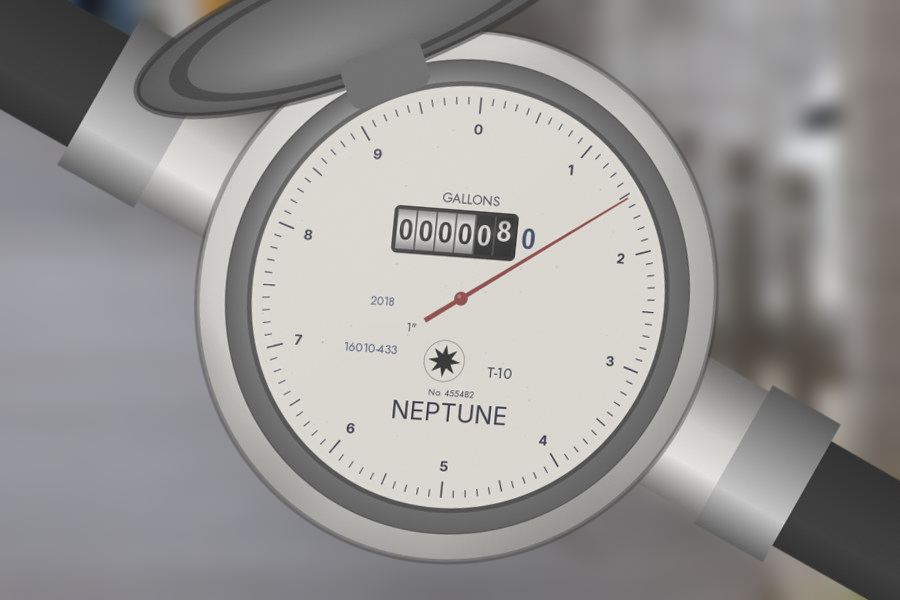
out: **81.5** gal
